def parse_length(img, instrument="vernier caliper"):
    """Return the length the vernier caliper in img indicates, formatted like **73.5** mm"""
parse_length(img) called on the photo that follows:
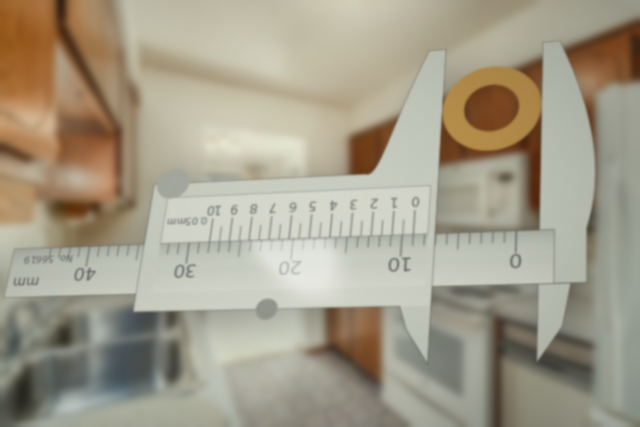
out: **9.0** mm
